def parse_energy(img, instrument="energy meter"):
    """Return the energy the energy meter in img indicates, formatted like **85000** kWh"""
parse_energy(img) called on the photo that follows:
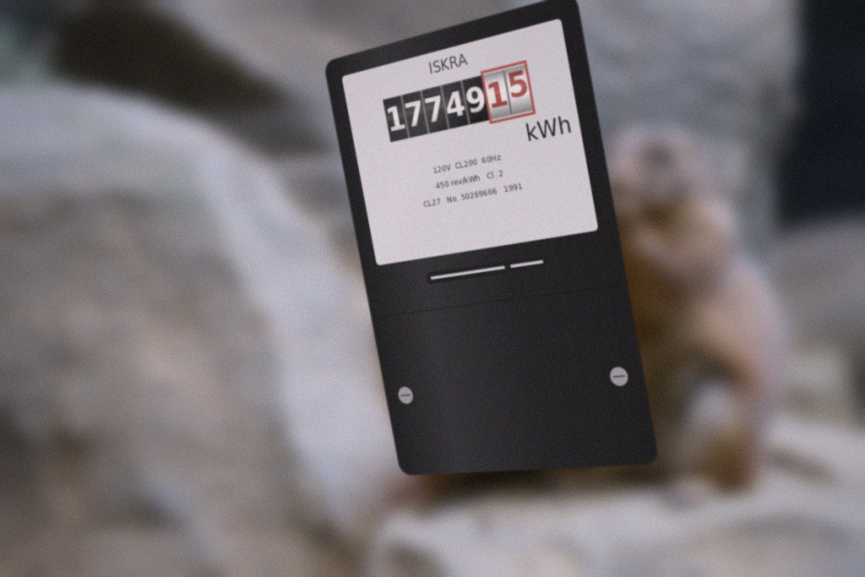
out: **17749.15** kWh
